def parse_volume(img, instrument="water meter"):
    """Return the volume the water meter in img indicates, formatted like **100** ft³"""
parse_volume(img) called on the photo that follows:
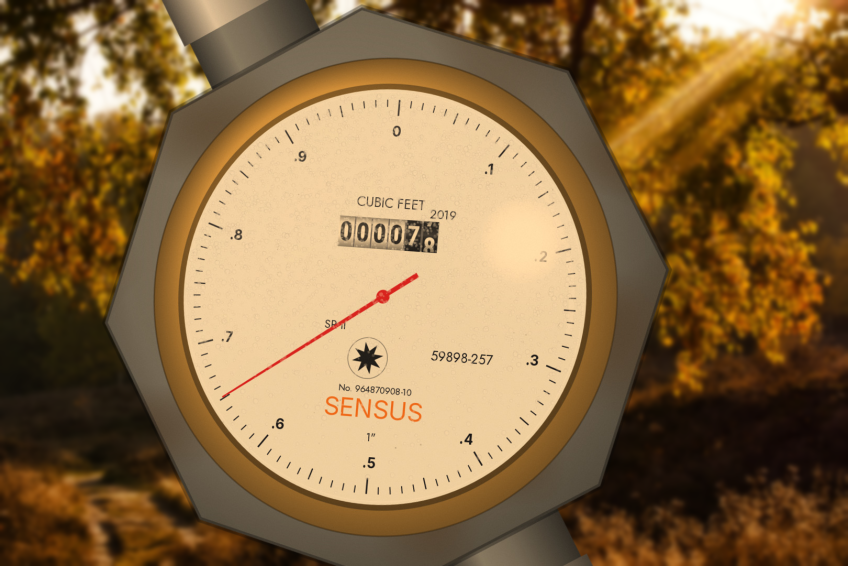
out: **77.65** ft³
